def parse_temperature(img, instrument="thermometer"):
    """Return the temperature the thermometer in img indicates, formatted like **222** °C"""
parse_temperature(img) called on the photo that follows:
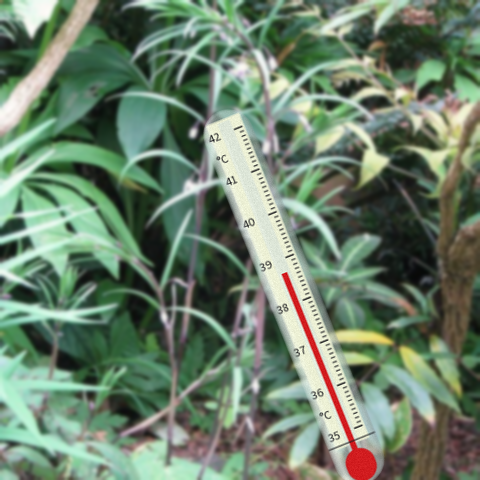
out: **38.7** °C
